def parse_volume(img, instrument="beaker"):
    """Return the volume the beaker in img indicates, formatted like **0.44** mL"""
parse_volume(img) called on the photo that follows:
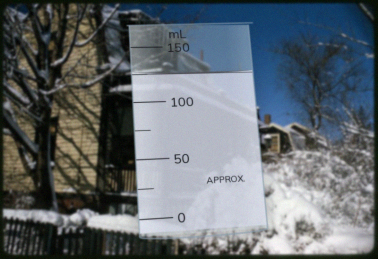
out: **125** mL
